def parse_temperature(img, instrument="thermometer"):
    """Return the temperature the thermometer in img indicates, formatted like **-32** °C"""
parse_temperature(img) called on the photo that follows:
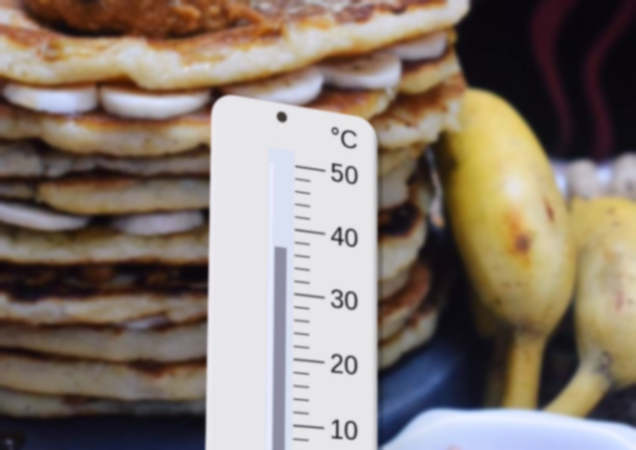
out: **37** °C
